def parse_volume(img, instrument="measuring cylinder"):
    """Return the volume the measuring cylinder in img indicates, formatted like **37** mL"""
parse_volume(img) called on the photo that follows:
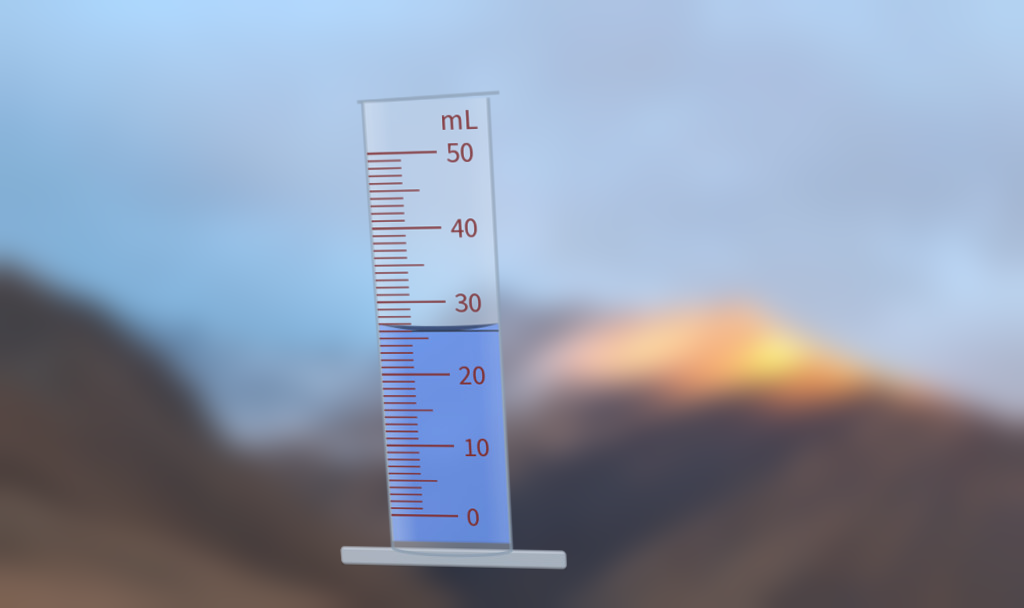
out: **26** mL
